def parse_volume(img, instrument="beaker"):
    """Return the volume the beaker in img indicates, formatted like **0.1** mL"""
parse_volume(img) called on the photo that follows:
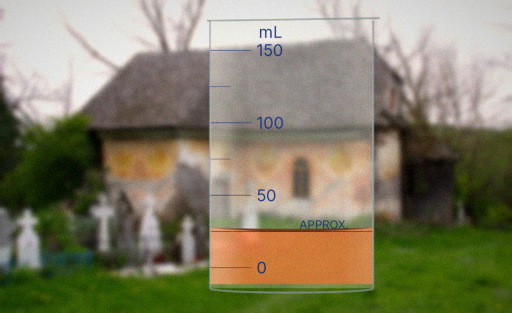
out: **25** mL
